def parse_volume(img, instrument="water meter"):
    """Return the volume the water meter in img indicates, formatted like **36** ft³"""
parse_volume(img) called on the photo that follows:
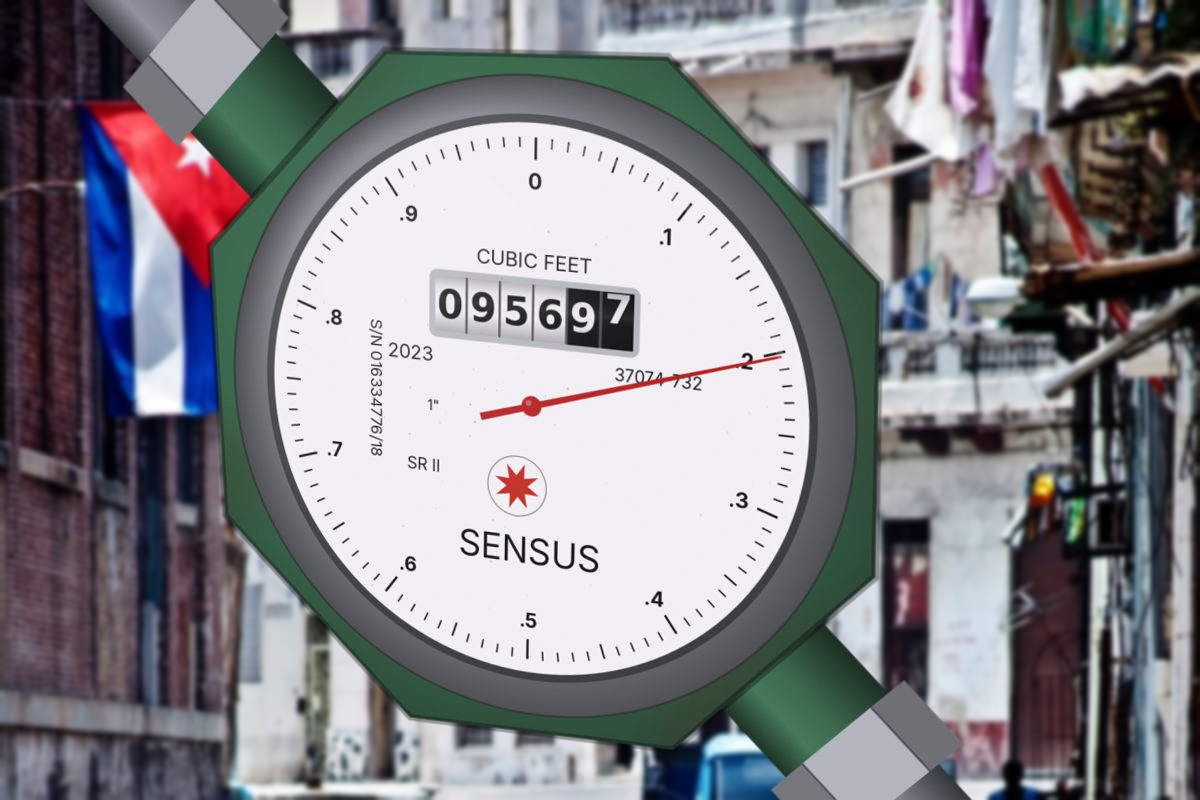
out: **95697.20** ft³
